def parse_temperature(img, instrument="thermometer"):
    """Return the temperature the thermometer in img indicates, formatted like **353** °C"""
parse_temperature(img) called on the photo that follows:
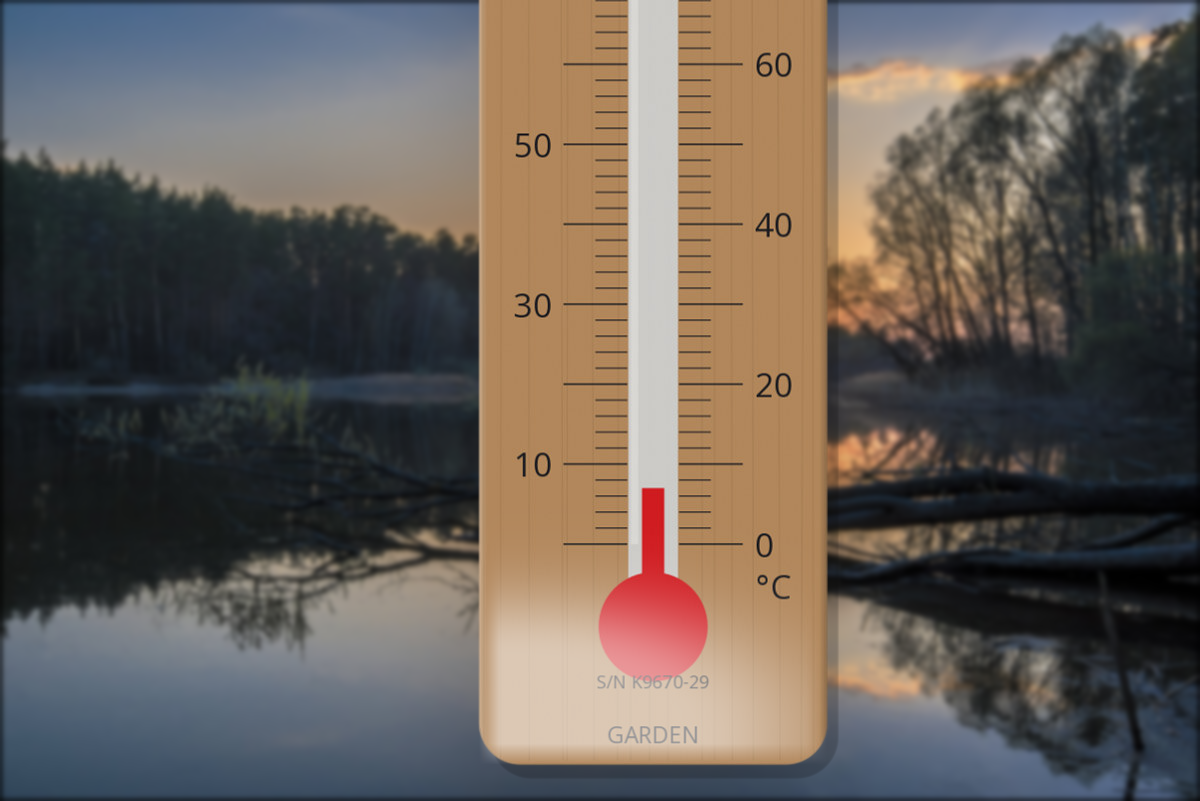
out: **7** °C
